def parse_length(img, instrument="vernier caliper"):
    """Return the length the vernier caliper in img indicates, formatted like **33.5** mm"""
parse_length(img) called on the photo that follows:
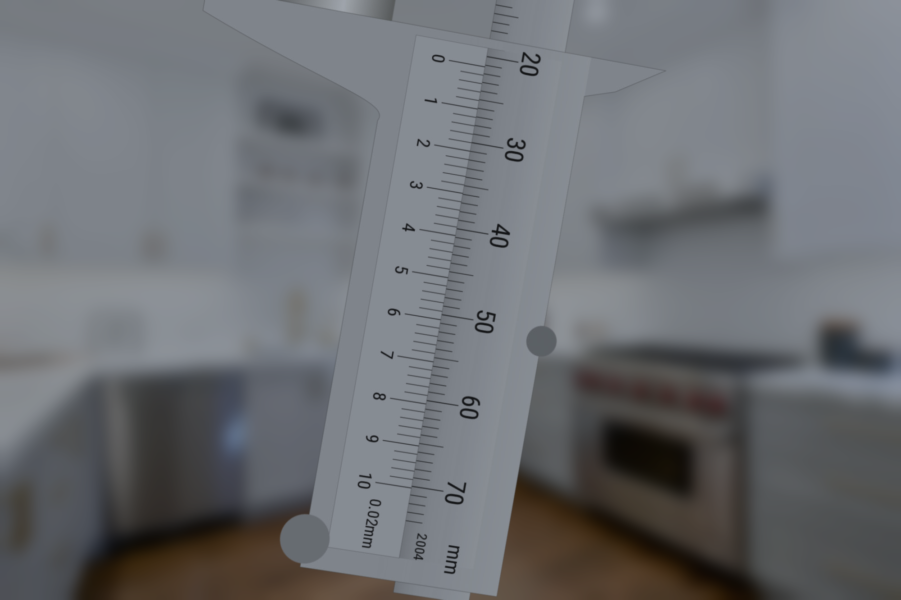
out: **21.2** mm
